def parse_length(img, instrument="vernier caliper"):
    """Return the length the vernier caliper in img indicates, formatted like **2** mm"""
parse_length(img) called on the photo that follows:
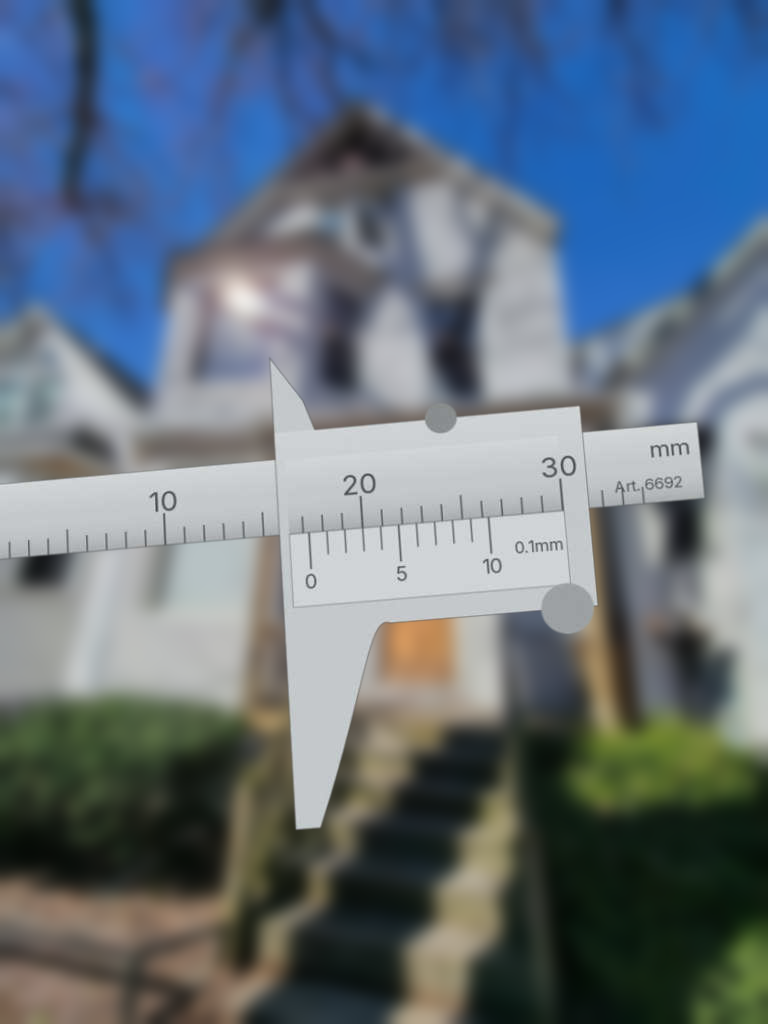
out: **17.3** mm
